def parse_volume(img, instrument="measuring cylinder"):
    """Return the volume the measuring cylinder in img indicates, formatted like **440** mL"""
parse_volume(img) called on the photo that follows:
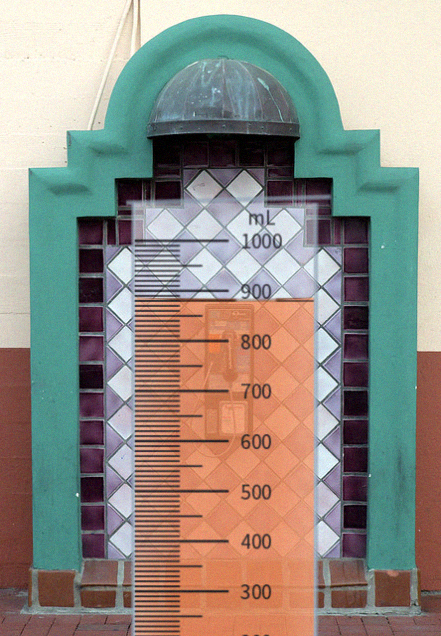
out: **880** mL
